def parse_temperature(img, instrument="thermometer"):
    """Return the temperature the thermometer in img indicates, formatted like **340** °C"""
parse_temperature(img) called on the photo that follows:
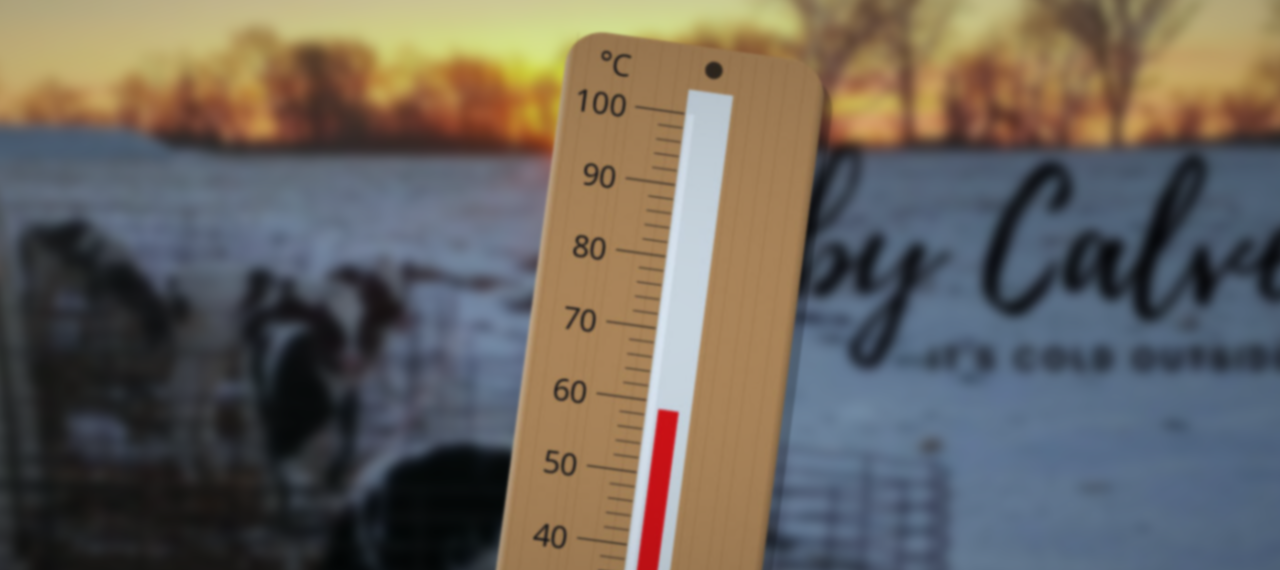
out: **59** °C
